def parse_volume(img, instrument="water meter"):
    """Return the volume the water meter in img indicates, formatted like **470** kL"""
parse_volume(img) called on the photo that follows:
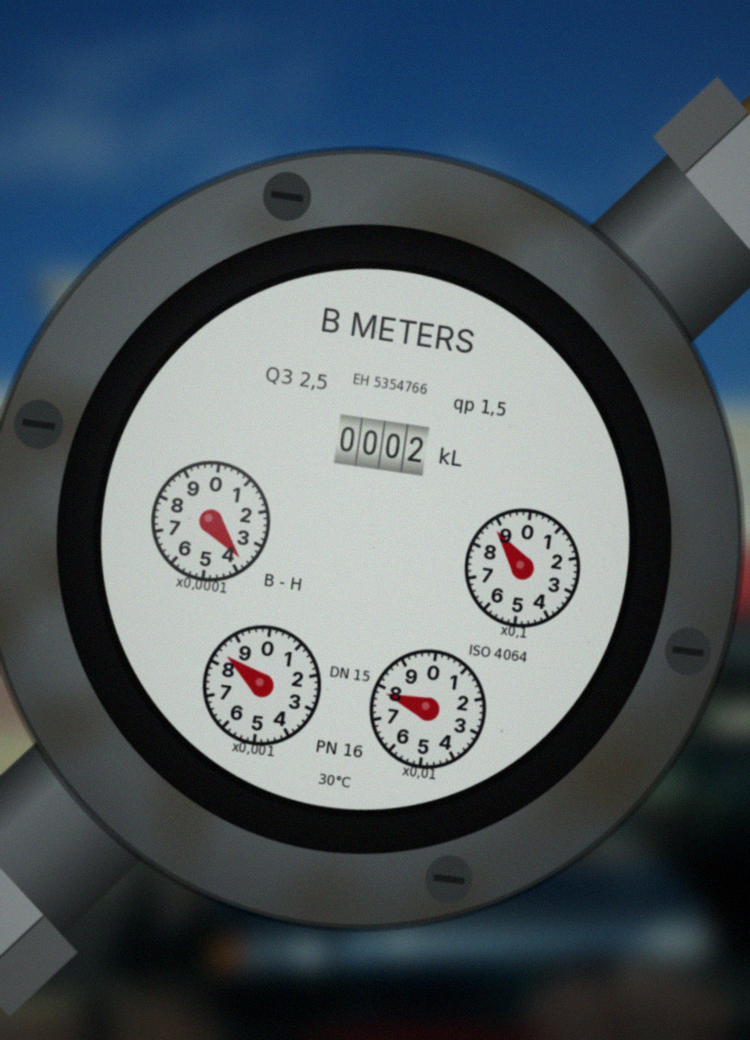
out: **2.8783** kL
